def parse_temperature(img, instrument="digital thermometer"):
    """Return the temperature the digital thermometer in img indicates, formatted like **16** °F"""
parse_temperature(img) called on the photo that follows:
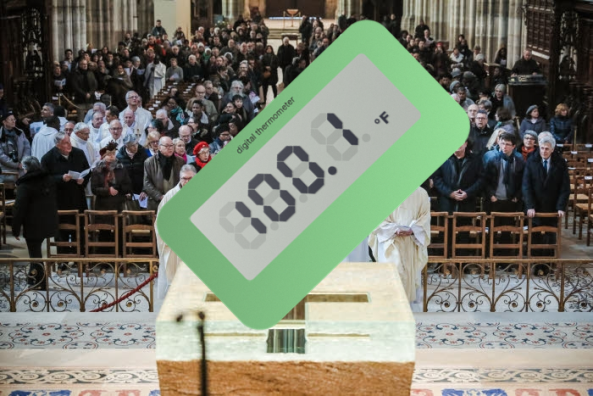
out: **100.1** °F
